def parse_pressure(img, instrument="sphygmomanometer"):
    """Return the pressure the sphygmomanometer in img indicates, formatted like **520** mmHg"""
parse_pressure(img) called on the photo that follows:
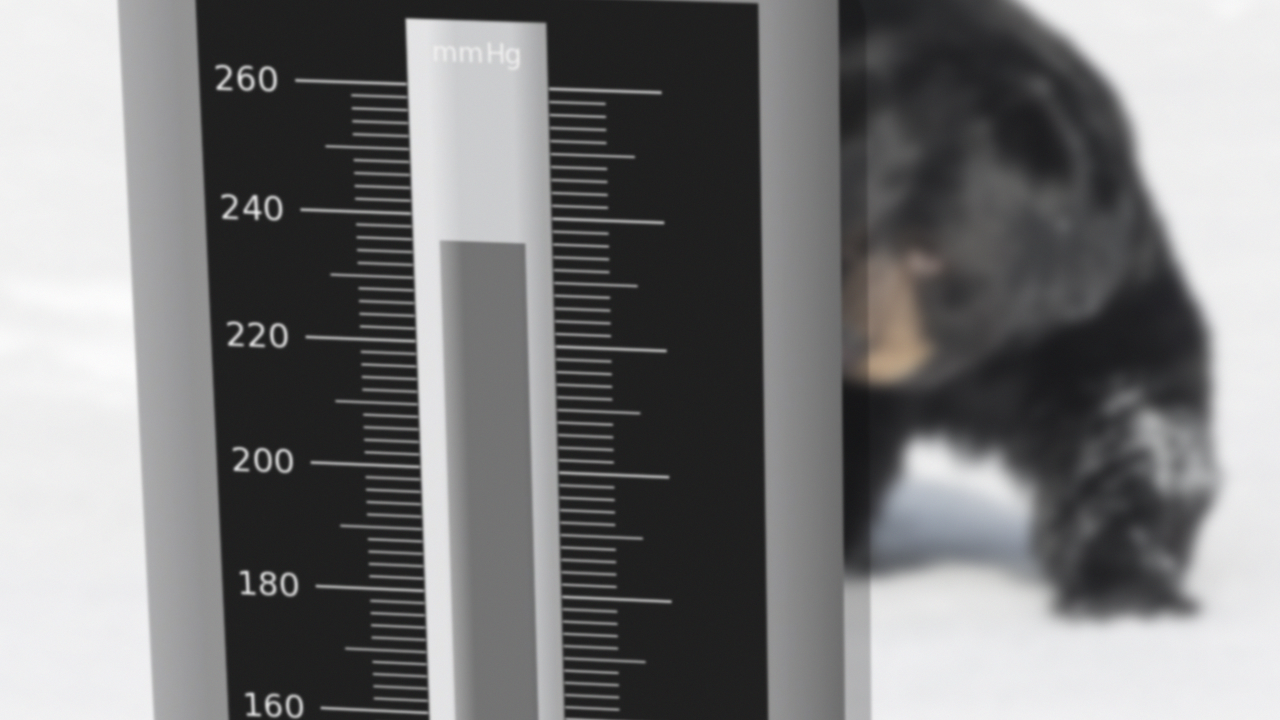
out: **236** mmHg
